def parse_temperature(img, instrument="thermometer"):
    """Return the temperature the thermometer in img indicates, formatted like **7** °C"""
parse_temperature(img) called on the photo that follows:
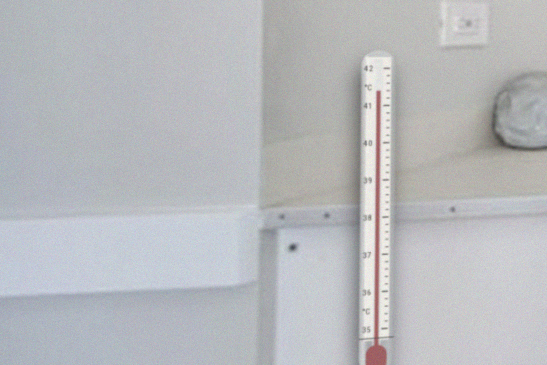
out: **41.4** °C
